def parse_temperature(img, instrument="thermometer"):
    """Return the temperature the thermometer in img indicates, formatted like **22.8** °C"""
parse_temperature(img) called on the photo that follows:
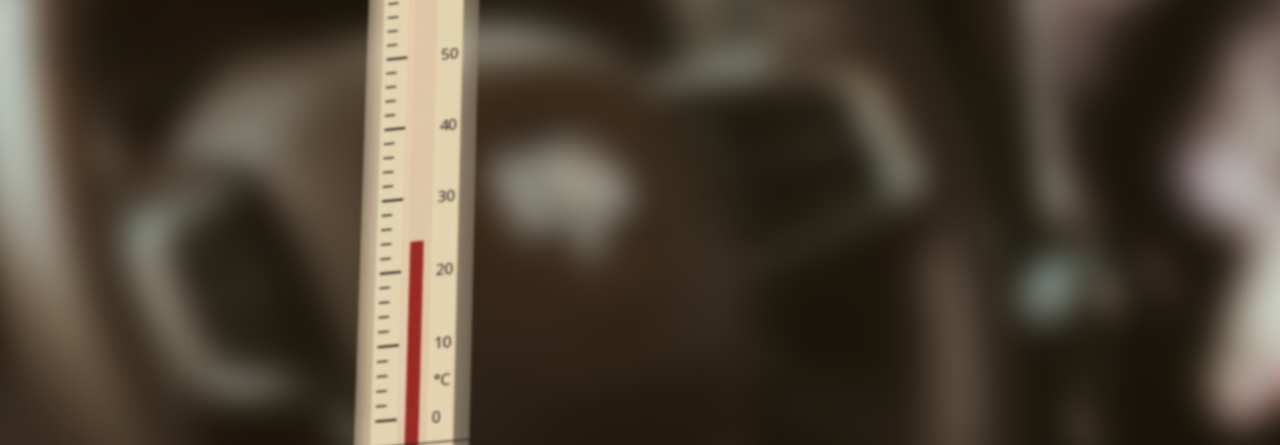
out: **24** °C
